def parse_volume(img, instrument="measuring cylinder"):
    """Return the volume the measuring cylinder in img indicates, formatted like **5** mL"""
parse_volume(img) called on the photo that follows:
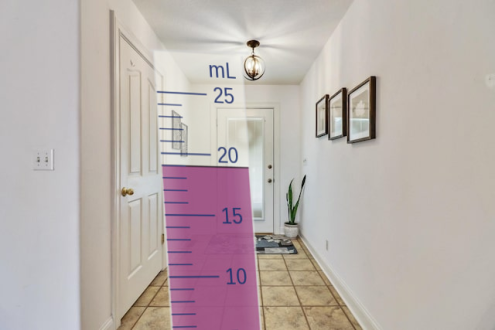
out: **19** mL
